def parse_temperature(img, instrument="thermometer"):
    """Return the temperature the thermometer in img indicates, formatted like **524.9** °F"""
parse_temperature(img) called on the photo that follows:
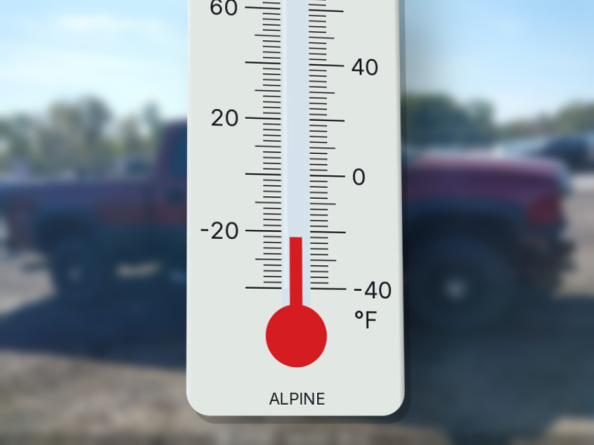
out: **-22** °F
